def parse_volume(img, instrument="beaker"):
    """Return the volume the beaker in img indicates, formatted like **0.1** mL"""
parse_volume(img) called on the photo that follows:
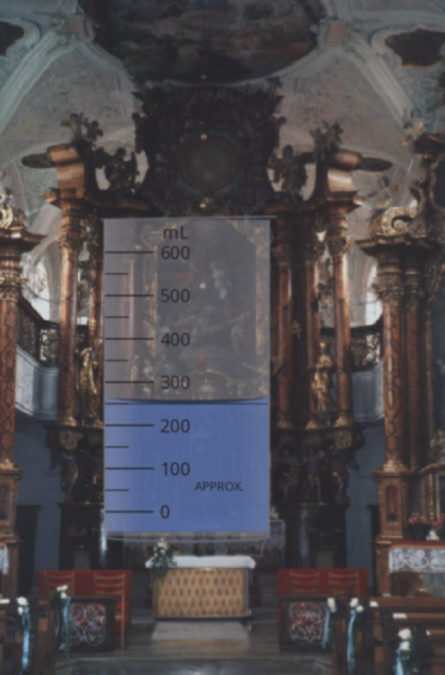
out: **250** mL
